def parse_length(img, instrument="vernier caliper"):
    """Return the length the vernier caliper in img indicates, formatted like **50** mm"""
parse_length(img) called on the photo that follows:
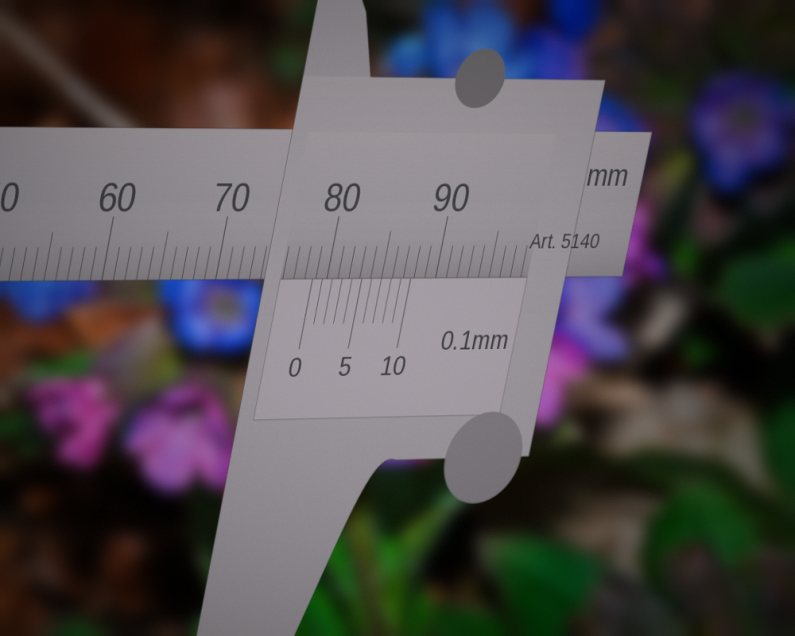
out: **78.7** mm
